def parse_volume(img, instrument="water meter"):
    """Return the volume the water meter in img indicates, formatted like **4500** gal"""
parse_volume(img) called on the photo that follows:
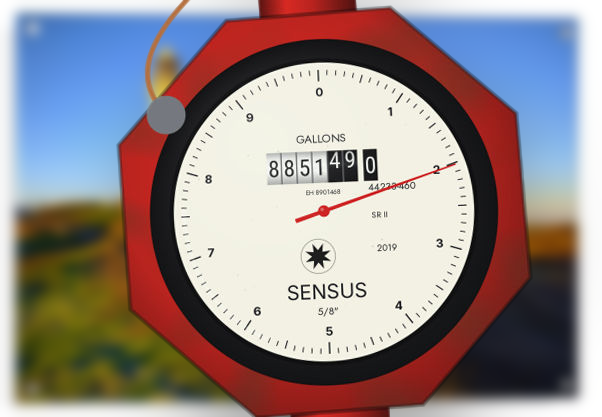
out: **8851492.0** gal
